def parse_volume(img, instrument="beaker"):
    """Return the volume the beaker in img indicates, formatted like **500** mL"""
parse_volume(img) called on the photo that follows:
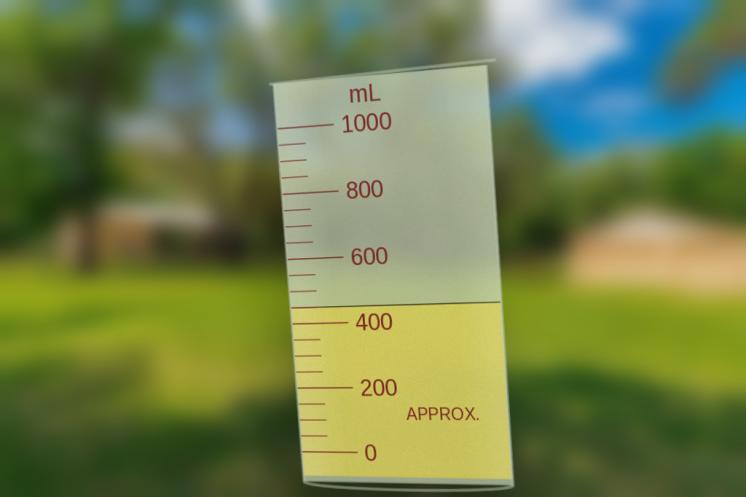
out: **450** mL
